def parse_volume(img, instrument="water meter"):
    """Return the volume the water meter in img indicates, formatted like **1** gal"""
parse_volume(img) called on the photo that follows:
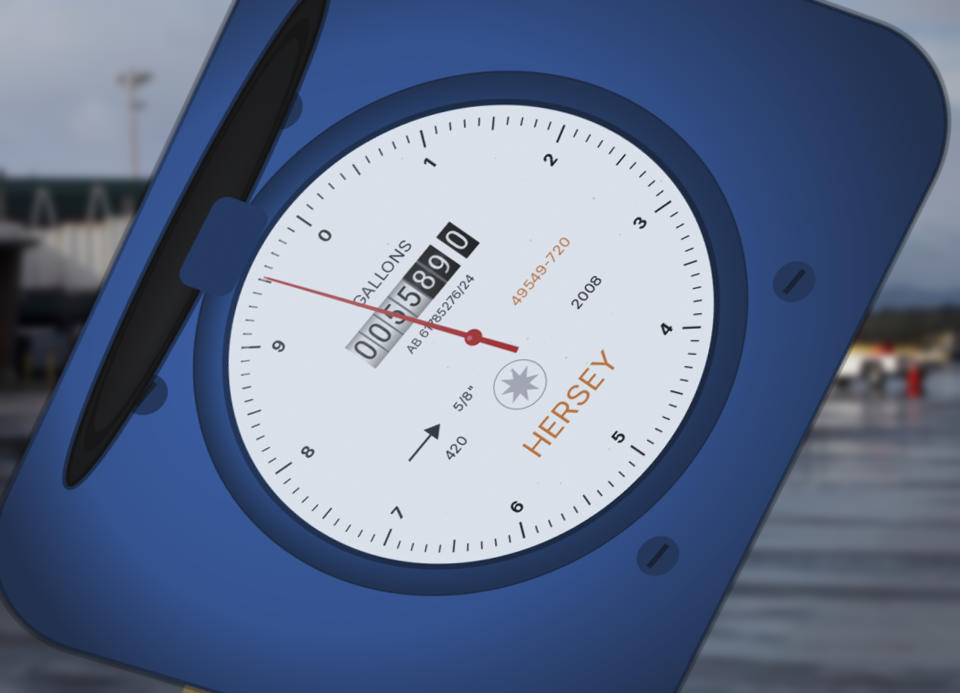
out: **55889.5** gal
